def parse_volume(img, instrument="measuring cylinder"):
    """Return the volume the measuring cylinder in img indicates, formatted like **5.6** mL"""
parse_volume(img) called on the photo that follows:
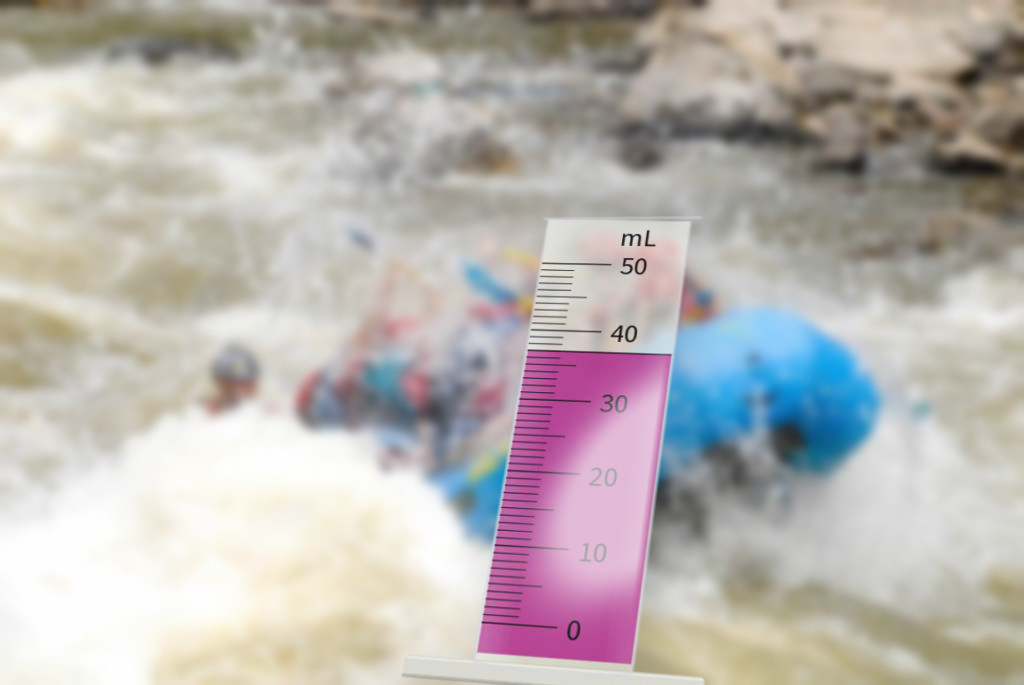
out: **37** mL
